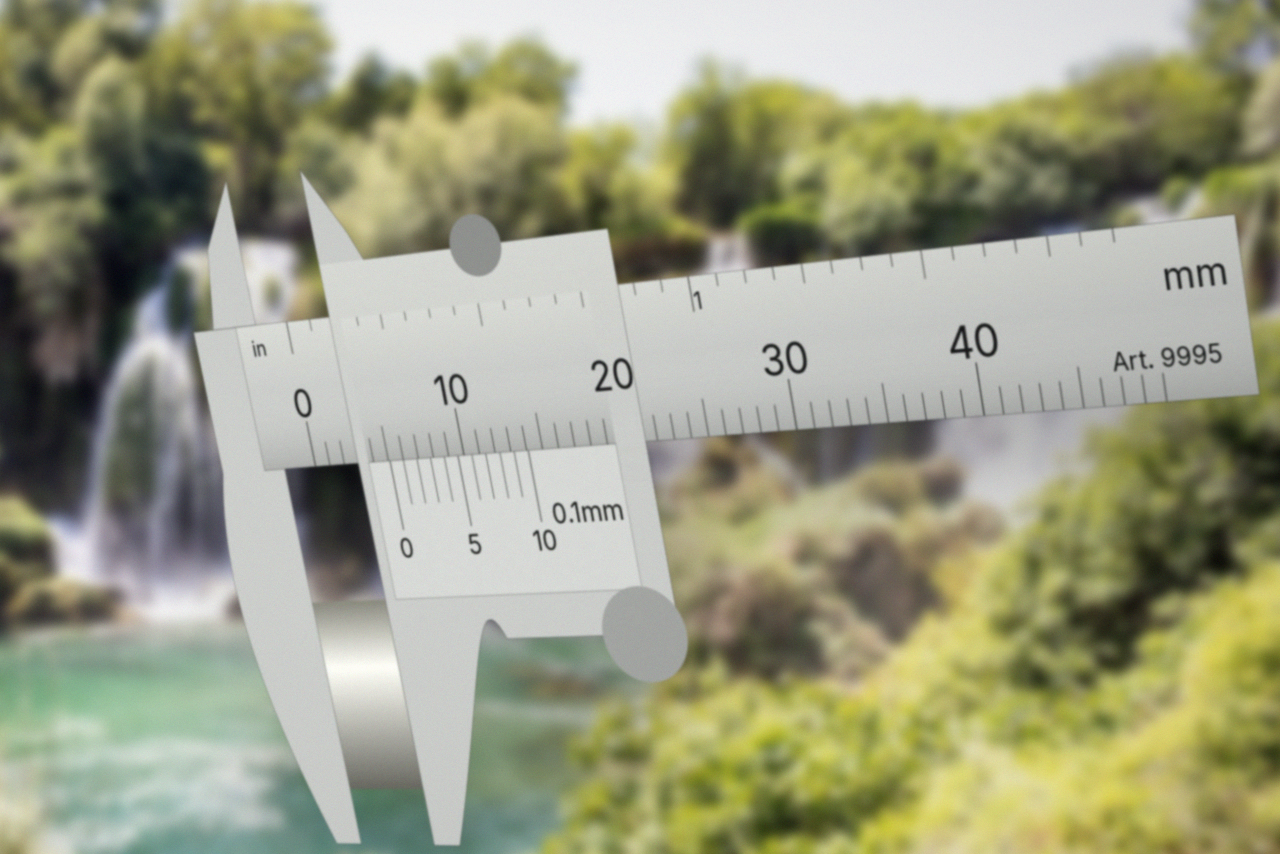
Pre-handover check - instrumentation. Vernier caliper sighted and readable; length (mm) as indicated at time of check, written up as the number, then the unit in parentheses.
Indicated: 5.1 (mm)
